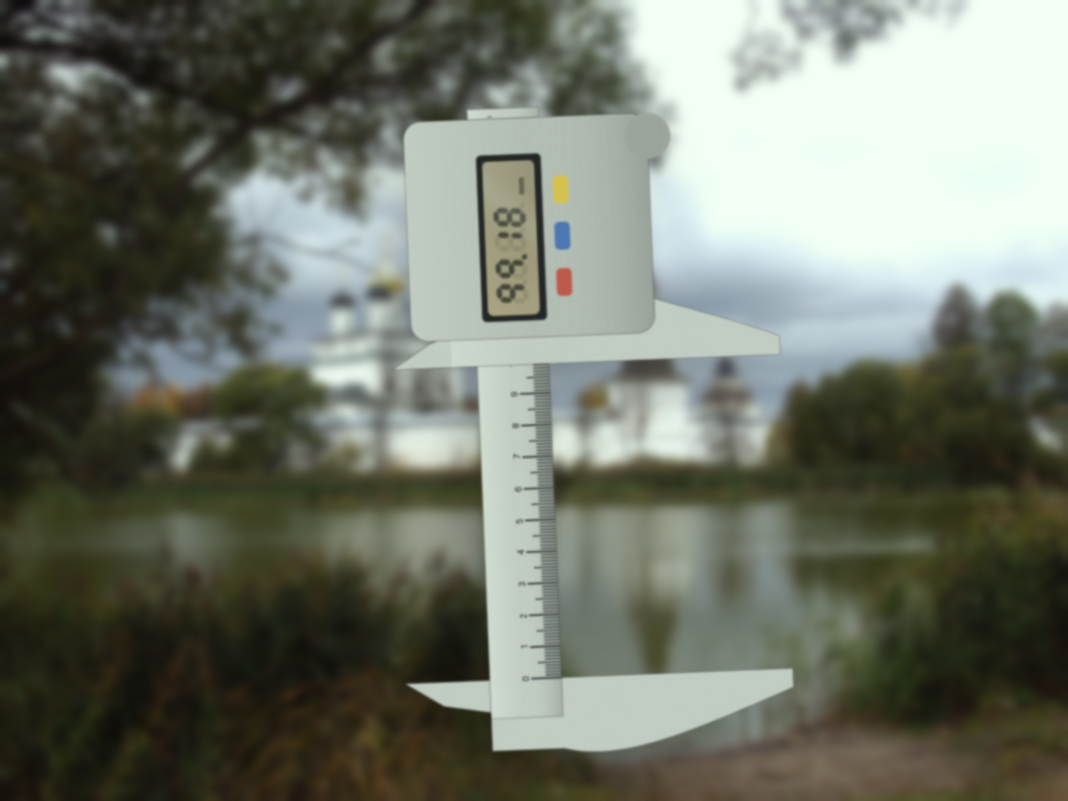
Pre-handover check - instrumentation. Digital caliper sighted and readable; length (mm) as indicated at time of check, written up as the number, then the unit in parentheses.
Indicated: 99.18 (mm)
